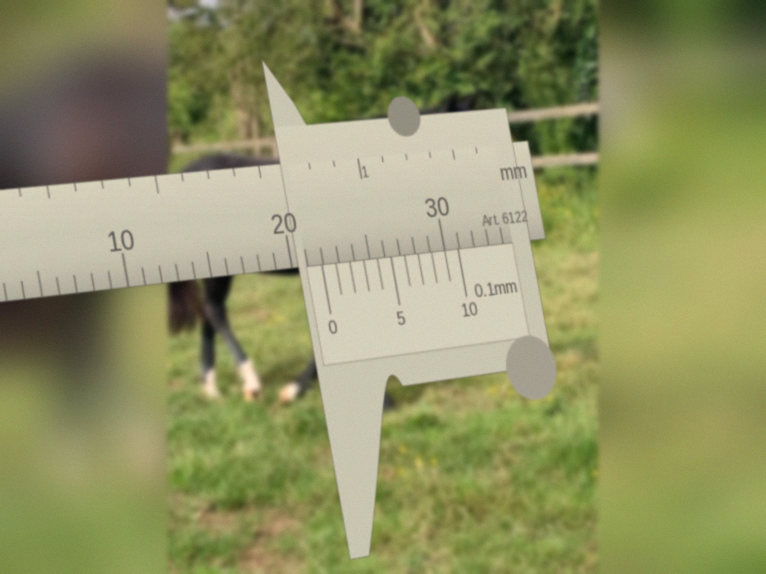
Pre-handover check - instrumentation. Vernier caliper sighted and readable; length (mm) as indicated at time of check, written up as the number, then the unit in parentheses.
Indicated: 21.9 (mm)
